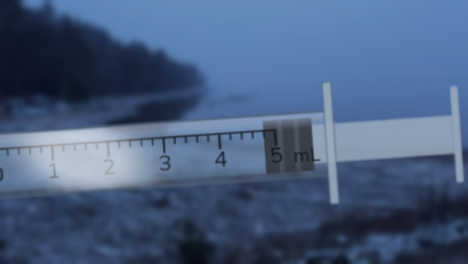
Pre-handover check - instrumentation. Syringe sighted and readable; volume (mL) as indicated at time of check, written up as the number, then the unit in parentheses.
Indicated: 4.8 (mL)
